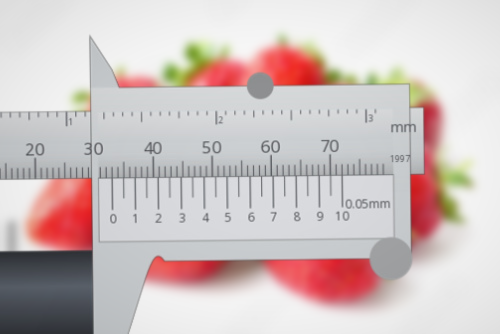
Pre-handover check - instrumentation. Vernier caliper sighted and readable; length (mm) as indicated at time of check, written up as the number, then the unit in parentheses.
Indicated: 33.0 (mm)
